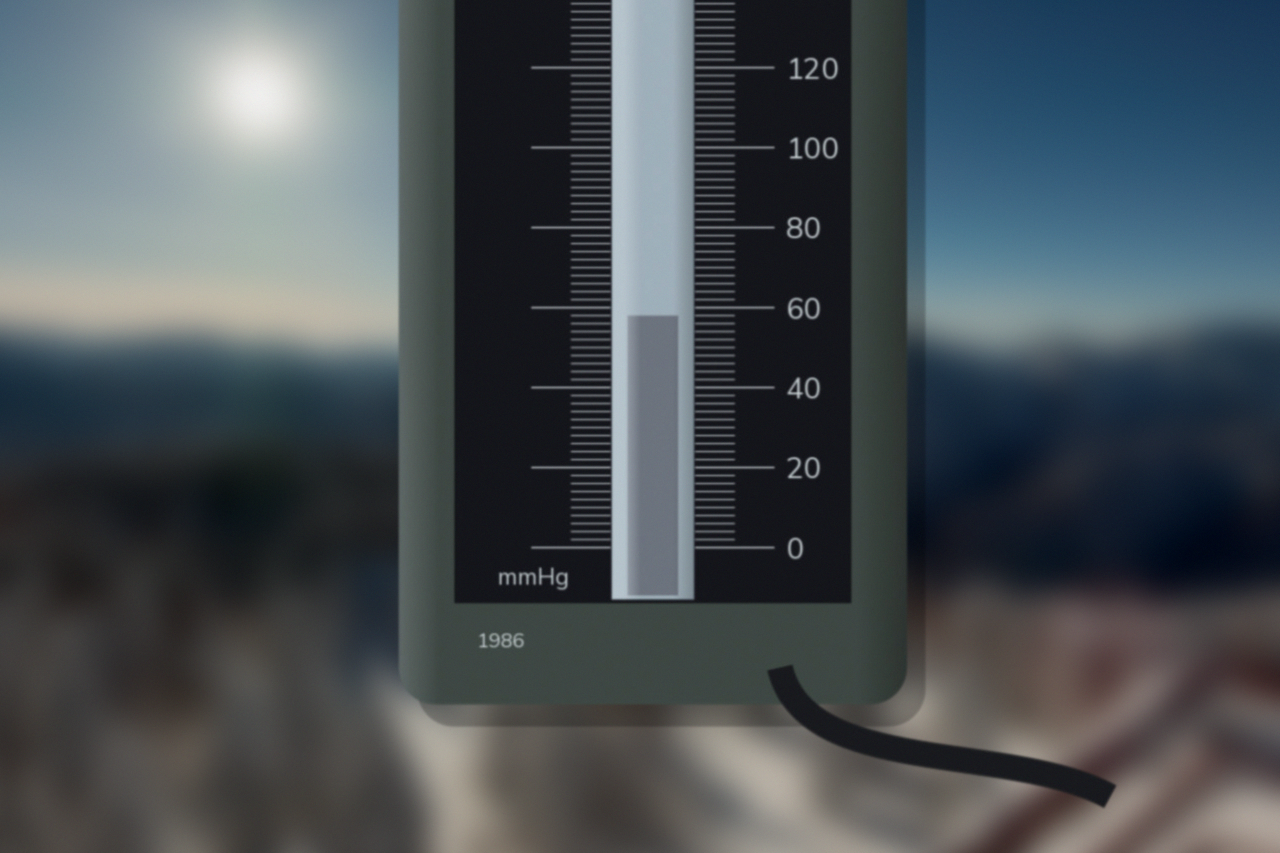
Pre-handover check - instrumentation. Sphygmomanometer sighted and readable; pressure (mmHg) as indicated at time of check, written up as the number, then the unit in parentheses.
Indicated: 58 (mmHg)
